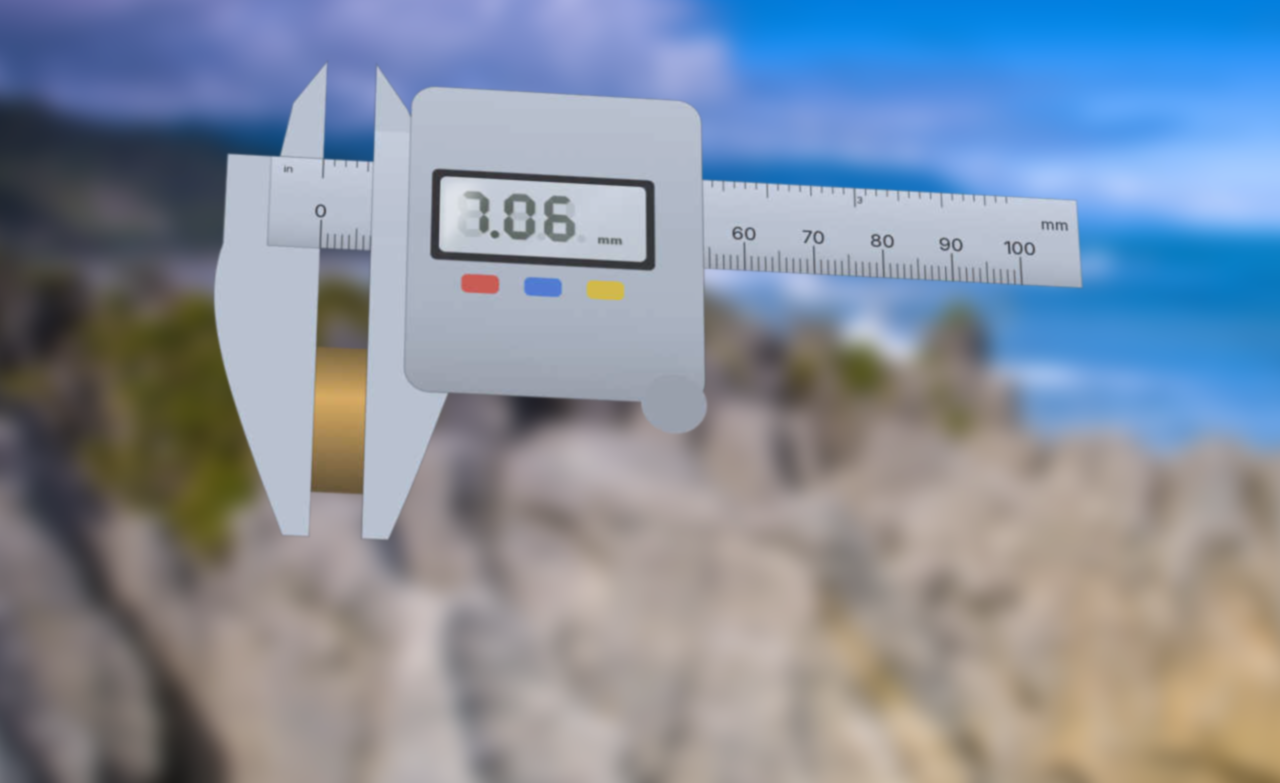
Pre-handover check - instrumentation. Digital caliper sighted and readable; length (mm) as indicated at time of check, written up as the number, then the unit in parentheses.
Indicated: 7.06 (mm)
